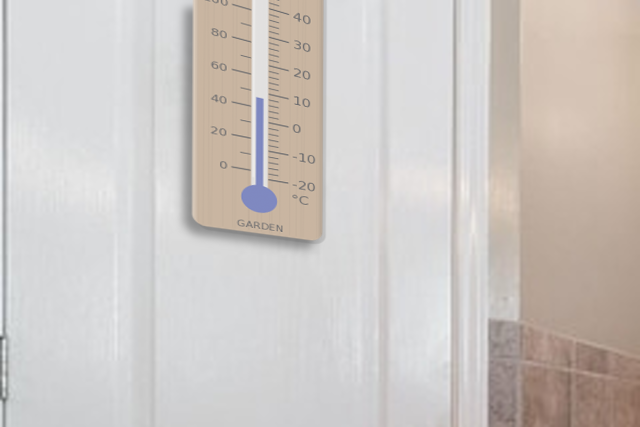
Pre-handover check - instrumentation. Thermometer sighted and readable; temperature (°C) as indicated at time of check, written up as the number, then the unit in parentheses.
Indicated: 8 (°C)
